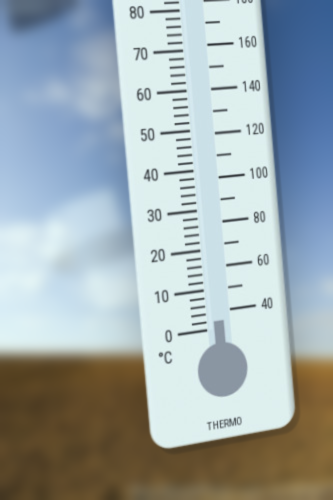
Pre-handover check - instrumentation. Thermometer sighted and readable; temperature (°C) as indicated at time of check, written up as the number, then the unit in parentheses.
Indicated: 2 (°C)
